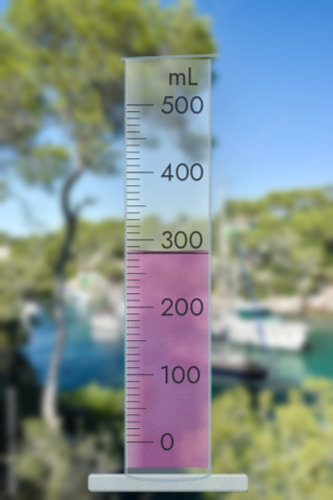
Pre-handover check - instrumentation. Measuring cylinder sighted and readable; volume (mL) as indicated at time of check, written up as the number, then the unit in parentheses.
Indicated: 280 (mL)
